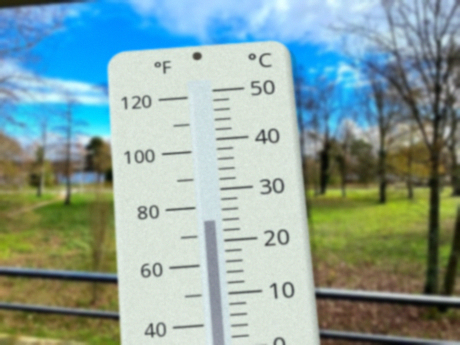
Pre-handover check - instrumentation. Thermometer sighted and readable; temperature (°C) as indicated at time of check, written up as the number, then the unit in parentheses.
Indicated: 24 (°C)
